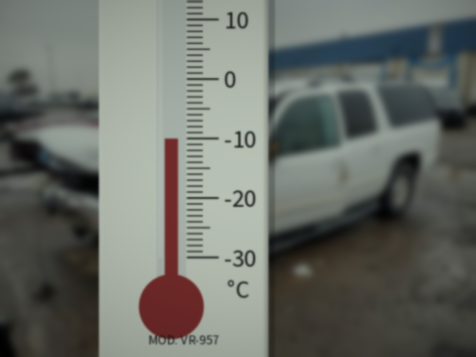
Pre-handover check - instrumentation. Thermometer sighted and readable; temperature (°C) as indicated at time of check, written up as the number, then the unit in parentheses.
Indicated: -10 (°C)
